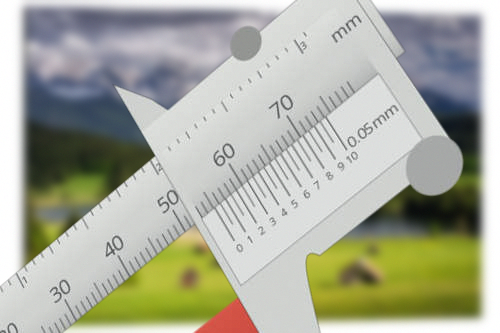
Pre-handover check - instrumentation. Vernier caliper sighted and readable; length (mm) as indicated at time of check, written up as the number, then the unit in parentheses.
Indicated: 55.2 (mm)
